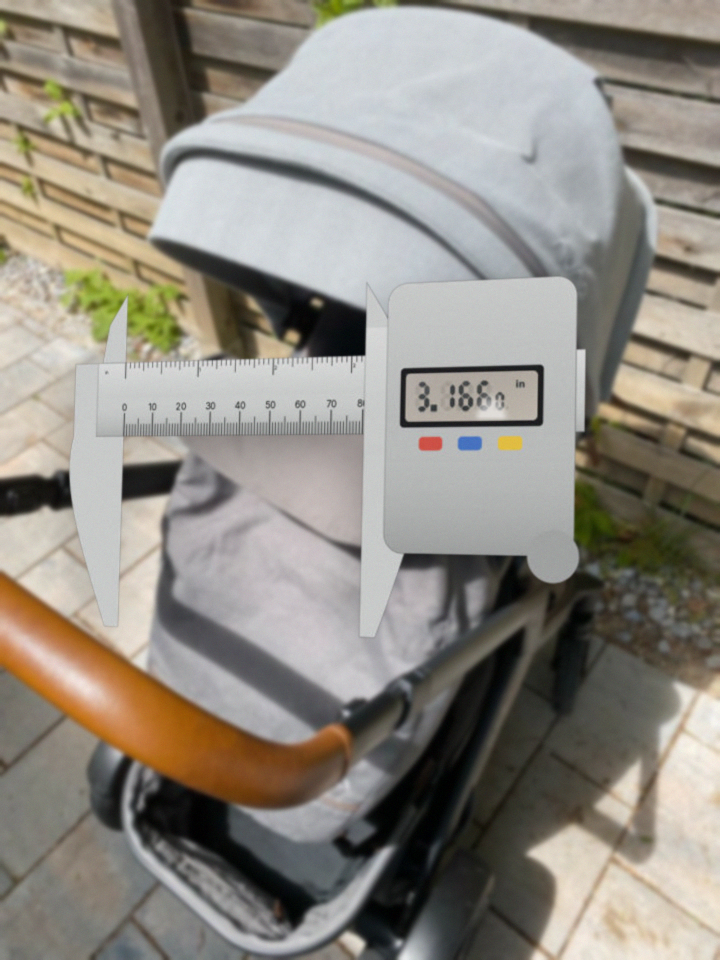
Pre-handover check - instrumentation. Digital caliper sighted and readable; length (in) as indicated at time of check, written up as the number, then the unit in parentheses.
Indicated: 3.1660 (in)
